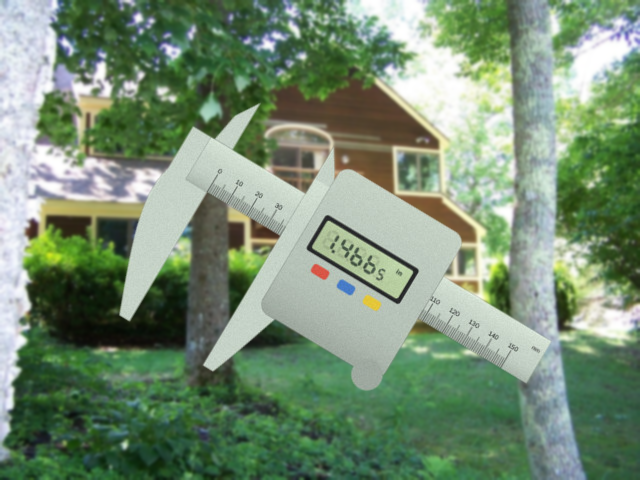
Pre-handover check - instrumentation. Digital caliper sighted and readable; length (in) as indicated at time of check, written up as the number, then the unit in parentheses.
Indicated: 1.4665 (in)
